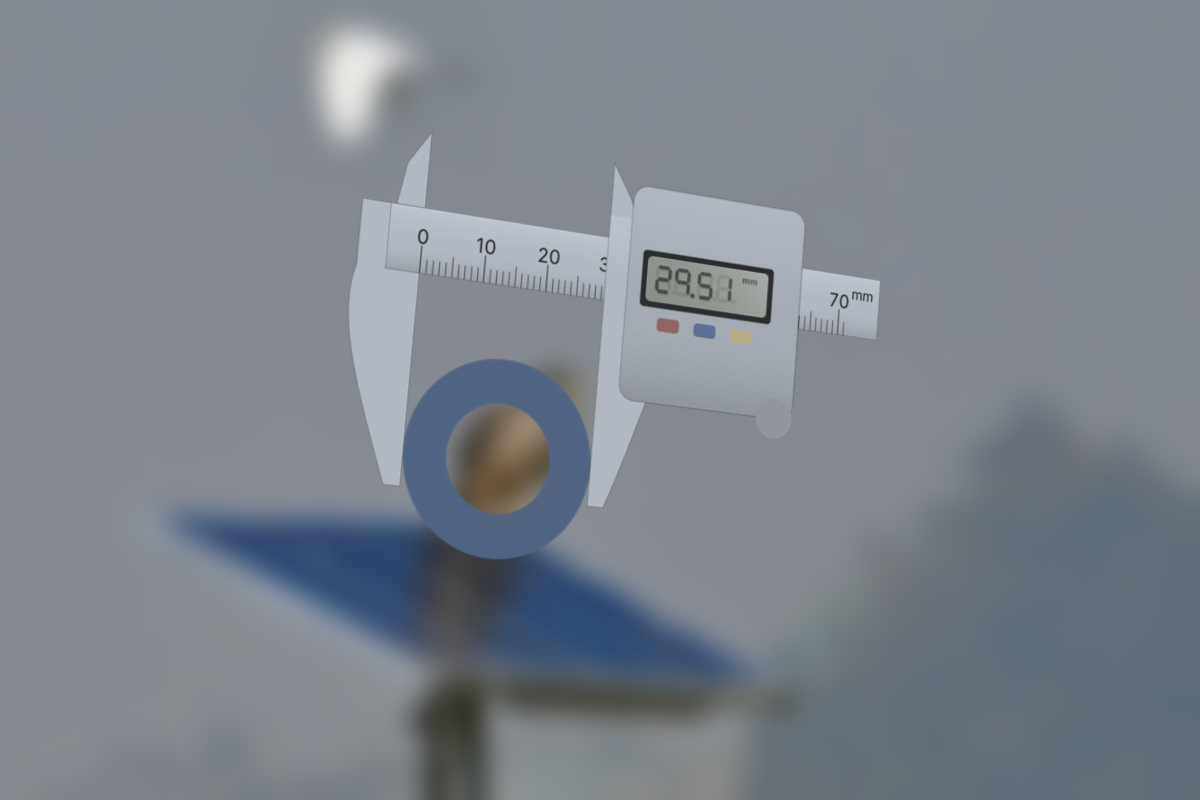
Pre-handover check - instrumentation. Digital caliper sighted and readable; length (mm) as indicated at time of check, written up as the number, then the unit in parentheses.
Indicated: 29.51 (mm)
